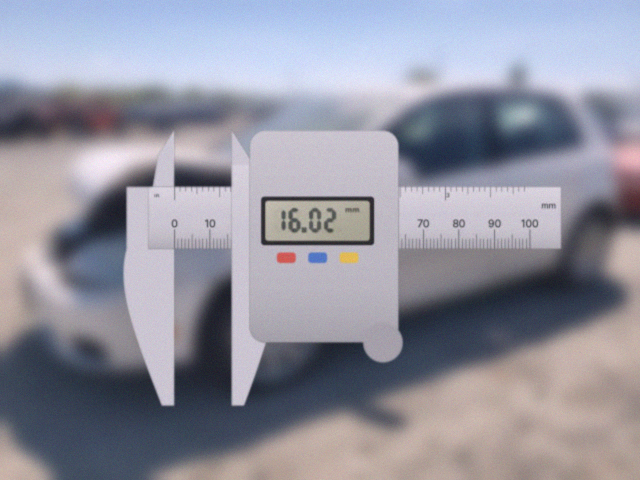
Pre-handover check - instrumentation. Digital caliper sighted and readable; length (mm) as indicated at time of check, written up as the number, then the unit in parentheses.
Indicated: 16.02 (mm)
